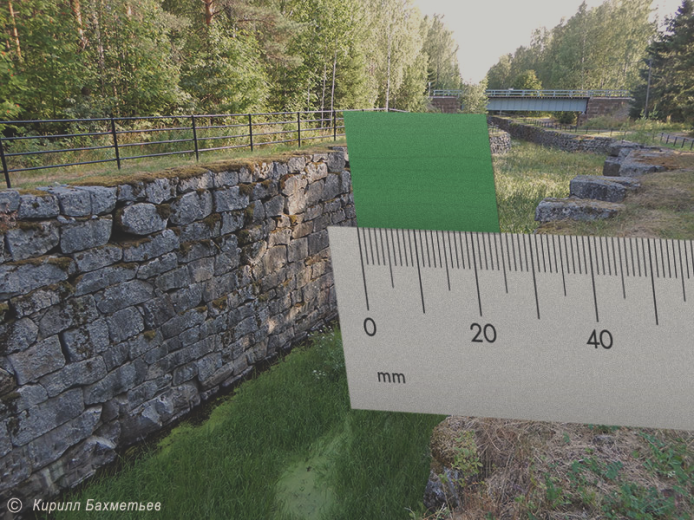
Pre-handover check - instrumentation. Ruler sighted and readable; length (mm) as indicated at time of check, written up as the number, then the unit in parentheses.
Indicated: 25 (mm)
